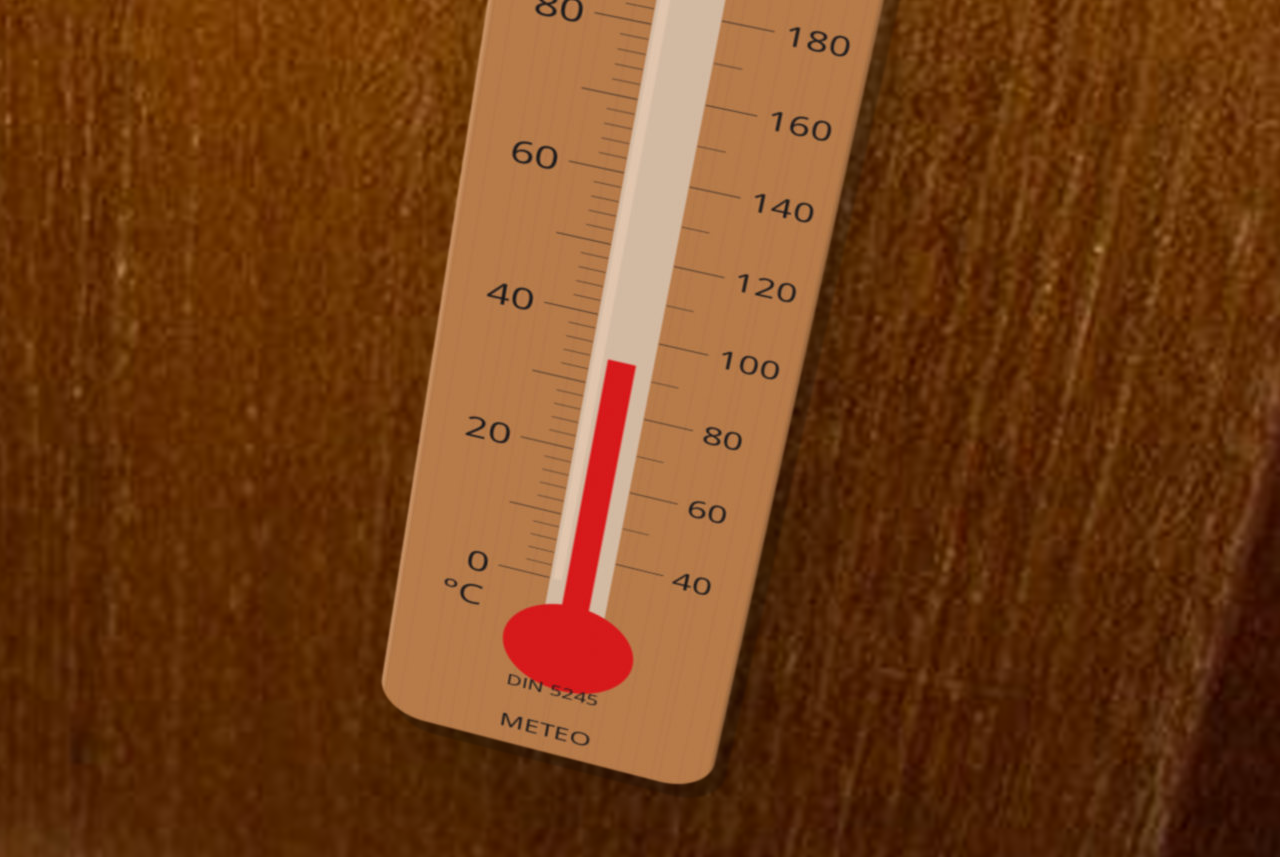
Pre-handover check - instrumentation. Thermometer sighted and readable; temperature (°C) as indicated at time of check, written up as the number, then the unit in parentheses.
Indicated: 34 (°C)
